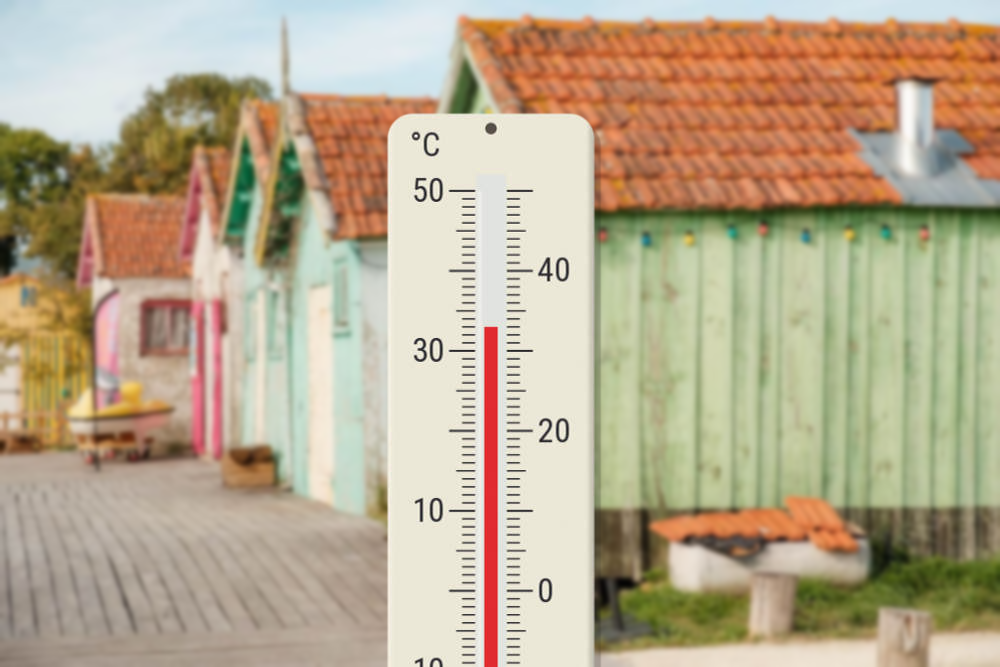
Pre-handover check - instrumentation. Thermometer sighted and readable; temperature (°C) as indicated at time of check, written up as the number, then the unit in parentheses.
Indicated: 33 (°C)
